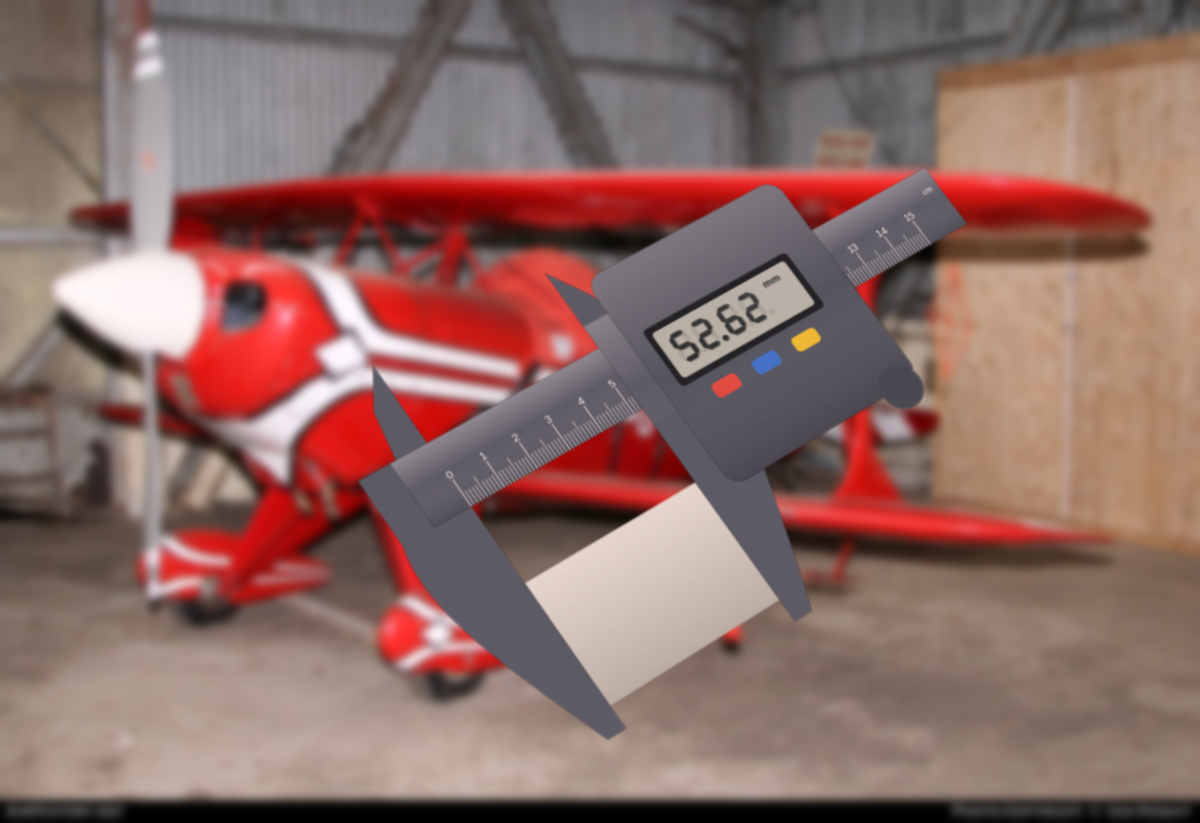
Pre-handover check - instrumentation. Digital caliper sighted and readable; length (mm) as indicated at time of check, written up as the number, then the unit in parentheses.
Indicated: 52.62 (mm)
